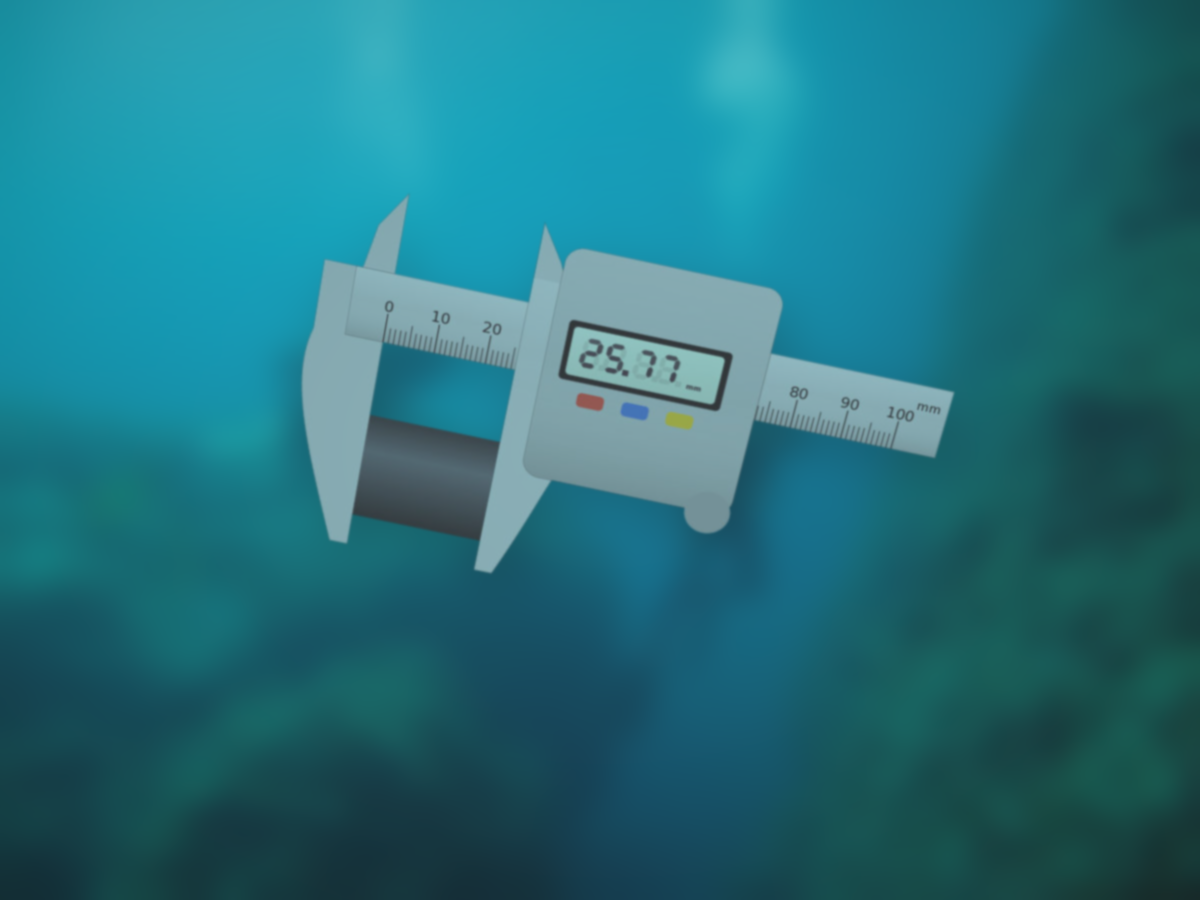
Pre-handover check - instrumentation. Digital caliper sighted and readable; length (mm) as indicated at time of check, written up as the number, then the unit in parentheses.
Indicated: 25.77 (mm)
